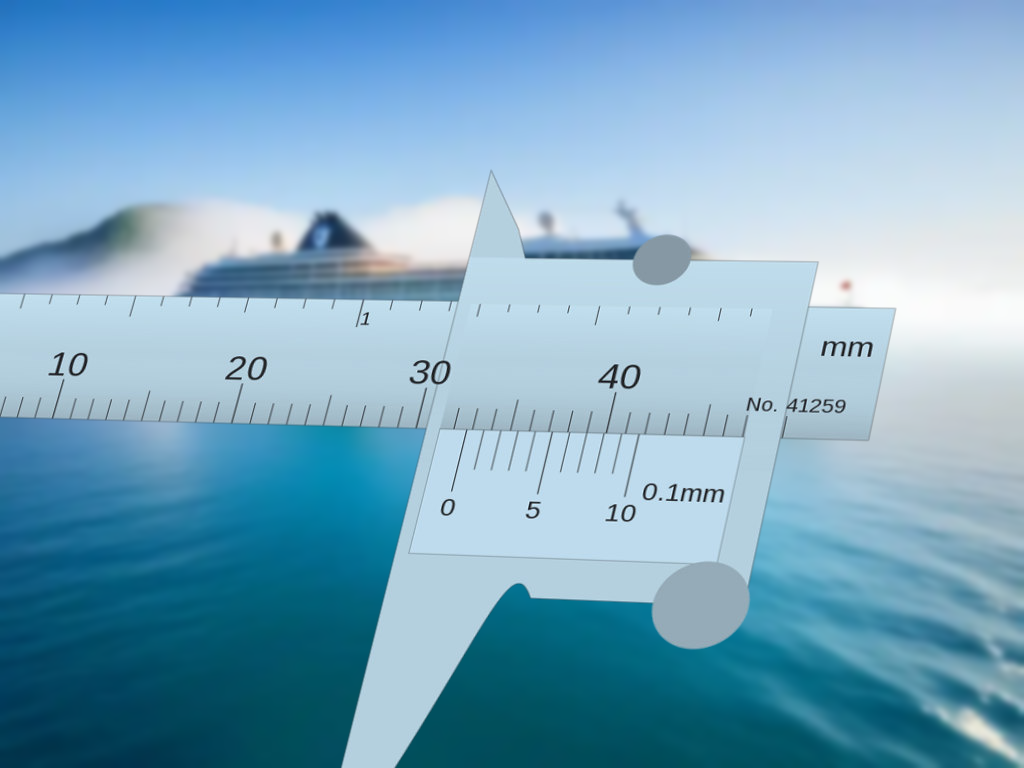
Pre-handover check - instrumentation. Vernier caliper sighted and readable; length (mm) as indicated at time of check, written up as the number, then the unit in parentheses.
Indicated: 32.7 (mm)
